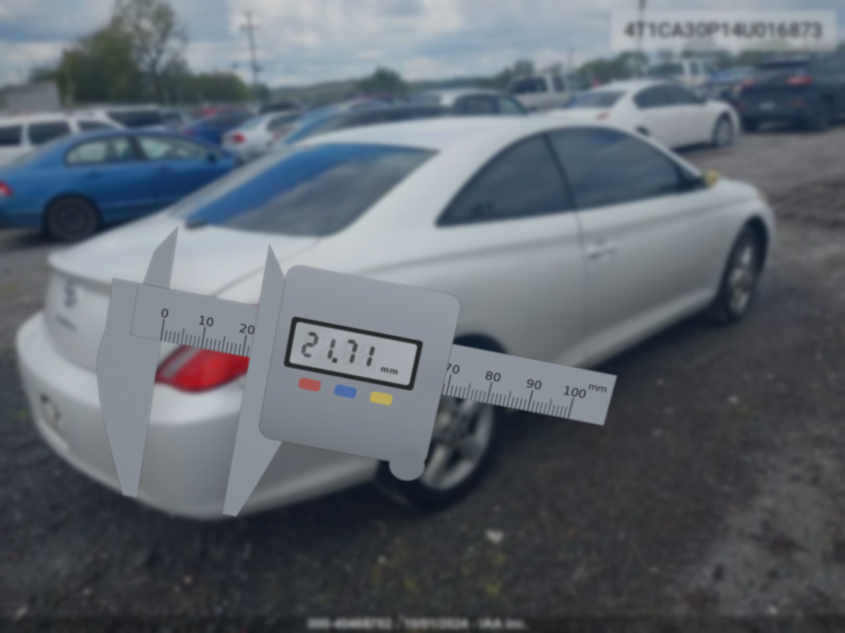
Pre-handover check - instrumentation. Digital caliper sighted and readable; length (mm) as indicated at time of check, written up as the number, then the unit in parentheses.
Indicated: 21.71 (mm)
